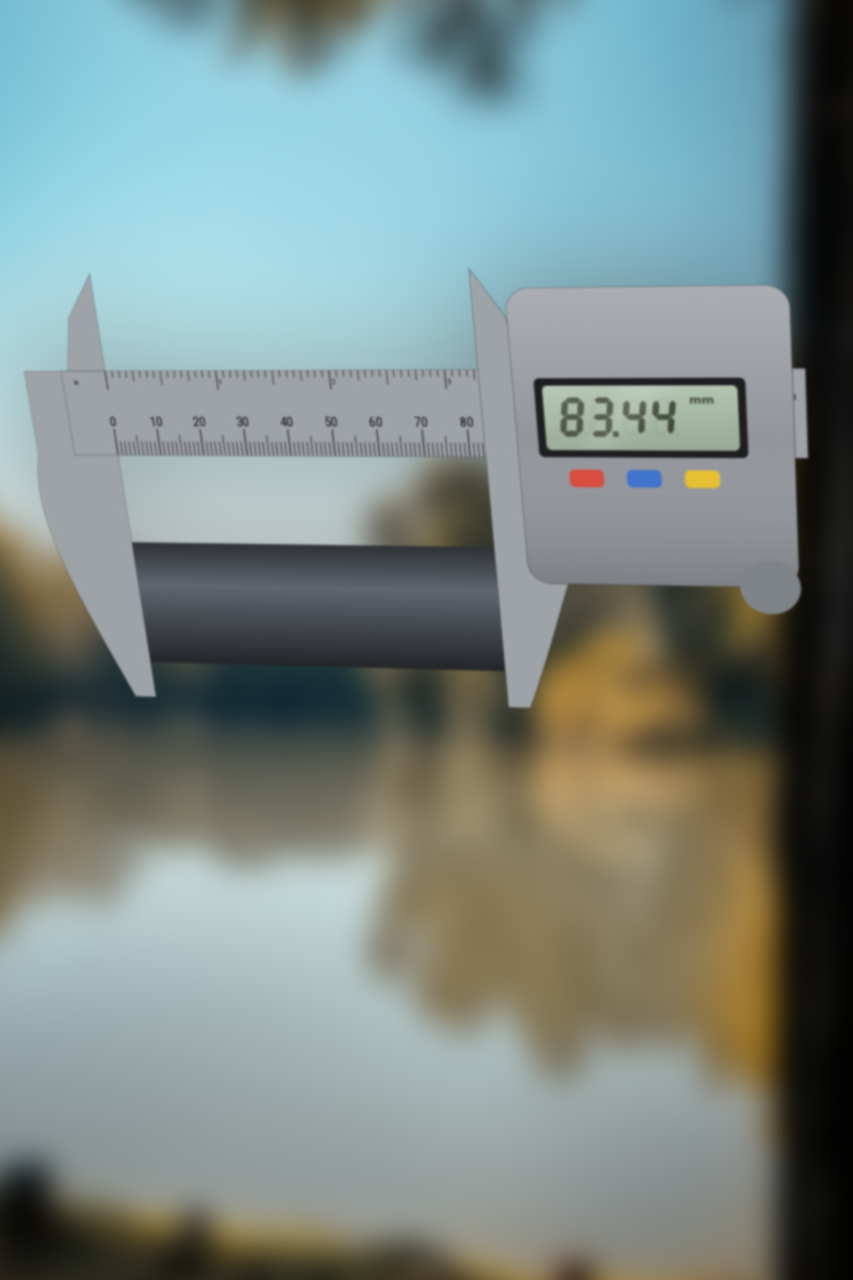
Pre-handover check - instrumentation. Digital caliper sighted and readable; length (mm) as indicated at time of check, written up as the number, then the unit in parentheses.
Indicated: 83.44 (mm)
